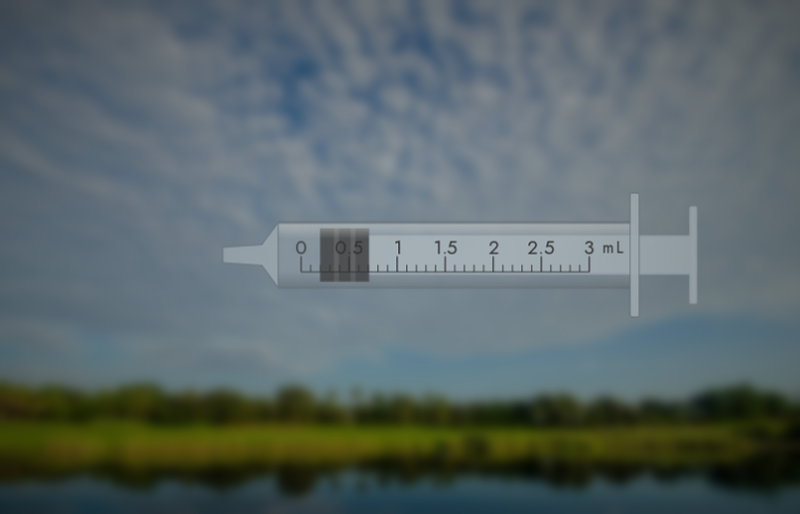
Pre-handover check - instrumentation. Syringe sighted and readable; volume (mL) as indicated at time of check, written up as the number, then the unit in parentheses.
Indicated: 0.2 (mL)
